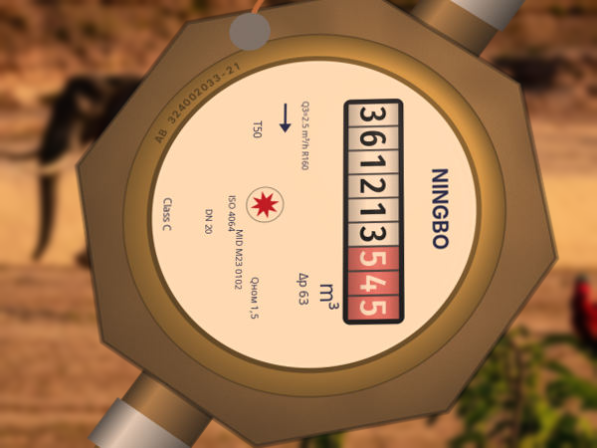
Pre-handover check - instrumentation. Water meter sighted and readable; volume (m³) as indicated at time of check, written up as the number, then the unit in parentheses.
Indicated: 361213.545 (m³)
